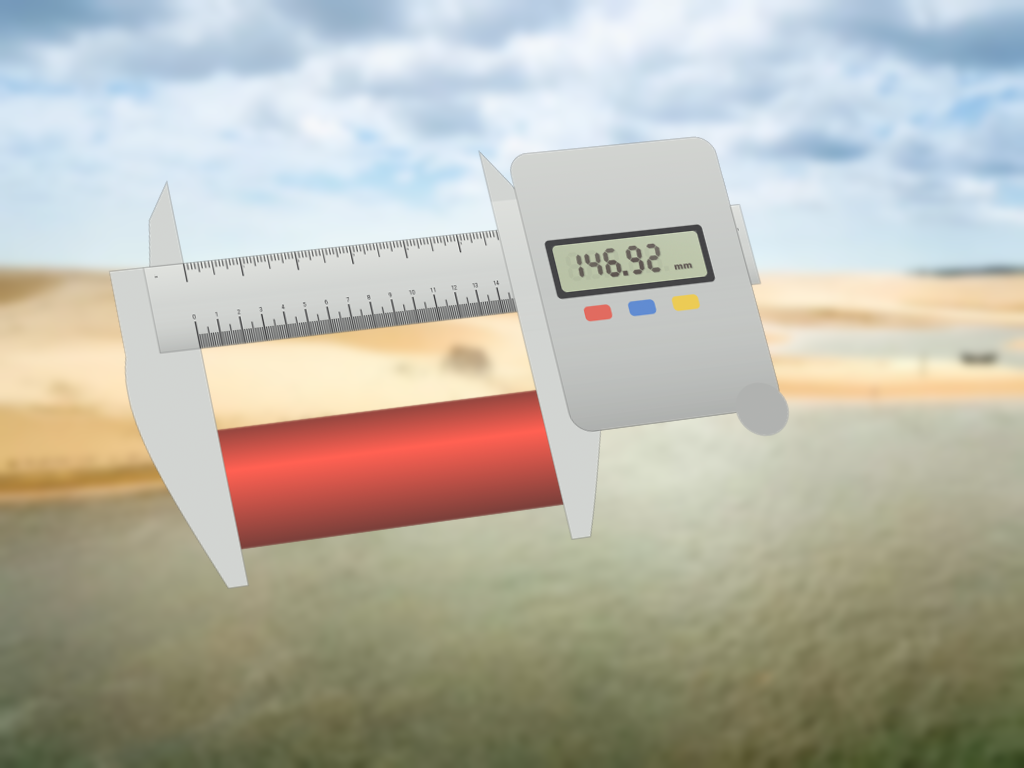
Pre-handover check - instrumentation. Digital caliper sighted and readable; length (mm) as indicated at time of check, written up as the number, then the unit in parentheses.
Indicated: 146.92 (mm)
